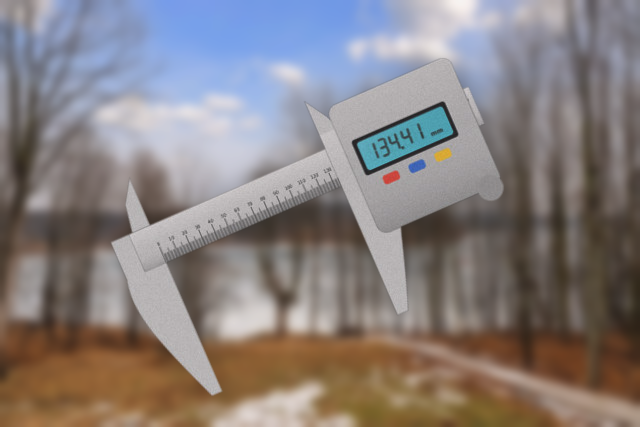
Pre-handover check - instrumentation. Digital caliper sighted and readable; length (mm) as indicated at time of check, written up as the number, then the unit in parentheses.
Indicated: 134.41 (mm)
